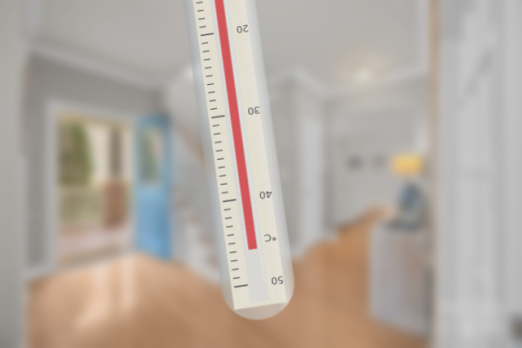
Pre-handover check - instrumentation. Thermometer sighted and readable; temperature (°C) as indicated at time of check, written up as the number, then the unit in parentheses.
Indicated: 46 (°C)
